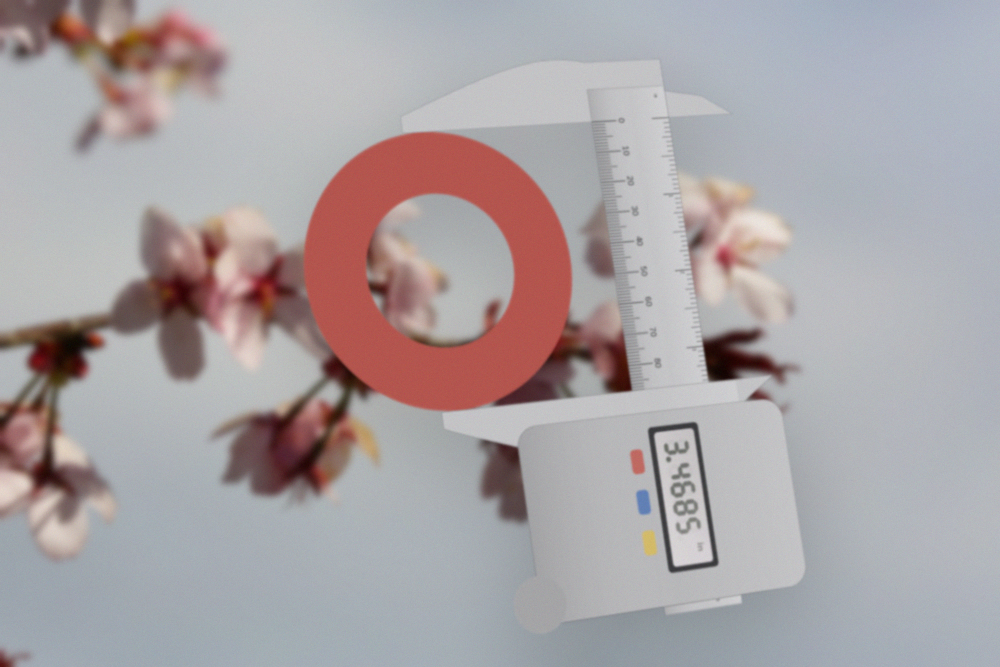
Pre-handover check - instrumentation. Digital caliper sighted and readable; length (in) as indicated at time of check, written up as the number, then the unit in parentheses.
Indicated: 3.4685 (in)
